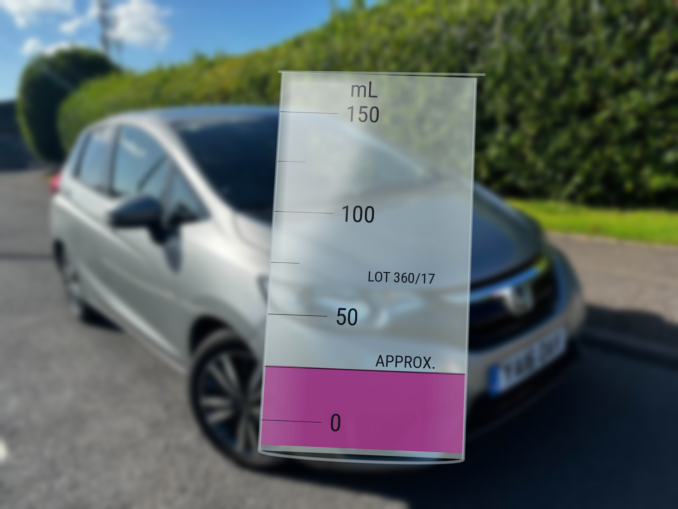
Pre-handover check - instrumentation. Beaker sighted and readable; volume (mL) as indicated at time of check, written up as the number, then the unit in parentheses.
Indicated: 25 (mL)
